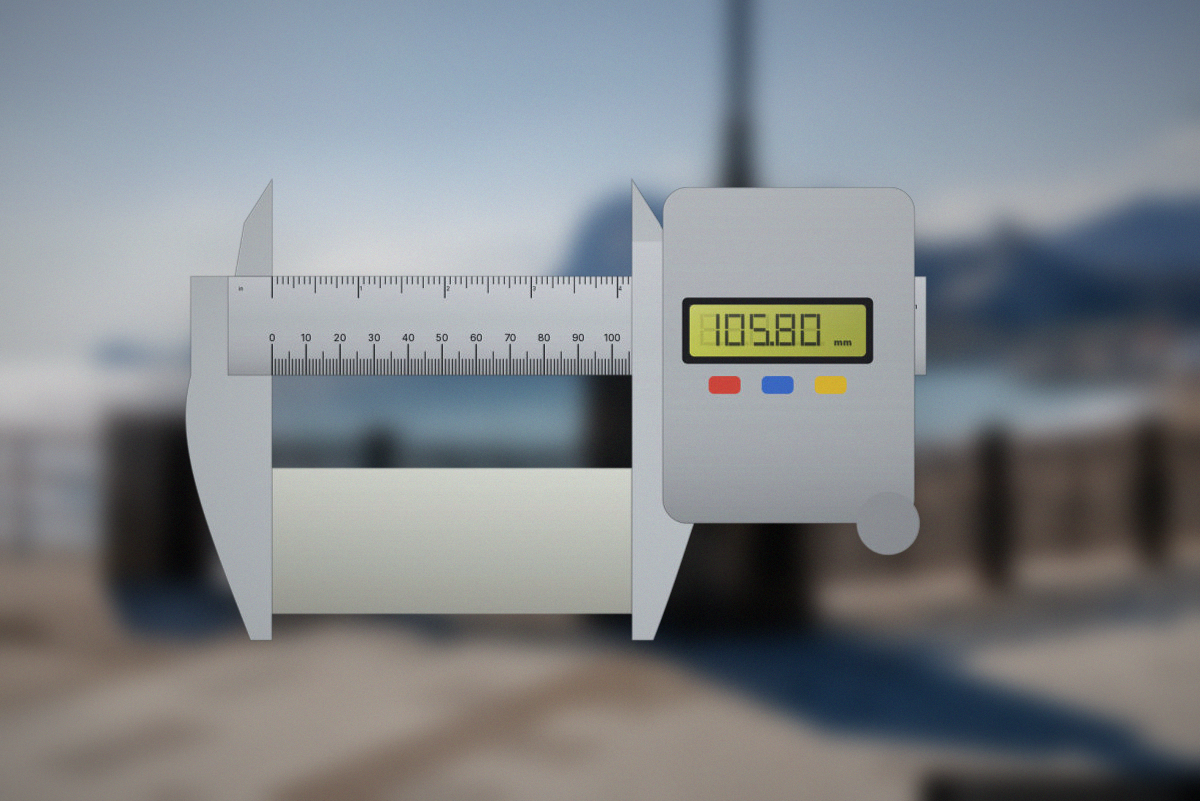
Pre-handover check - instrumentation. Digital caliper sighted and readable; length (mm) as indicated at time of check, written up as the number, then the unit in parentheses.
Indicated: 105.80 (mm)
